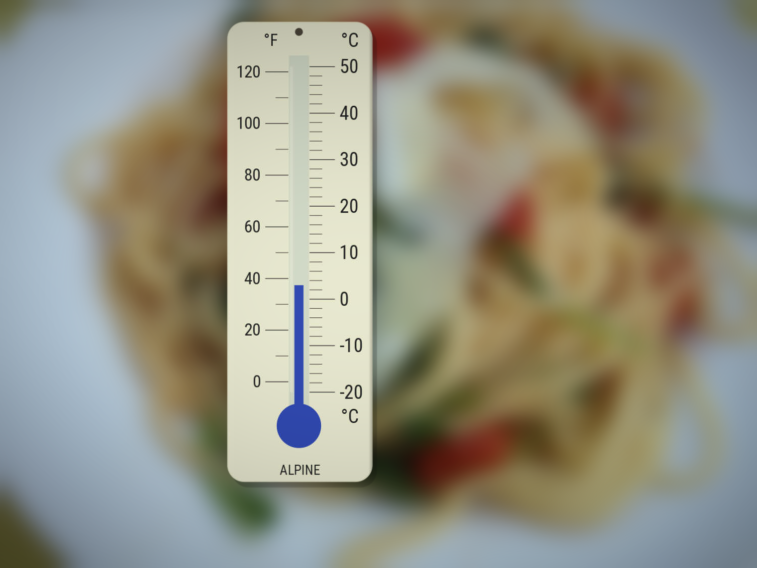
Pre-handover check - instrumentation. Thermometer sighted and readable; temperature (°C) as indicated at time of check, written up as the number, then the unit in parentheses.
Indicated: 3 (°C)
